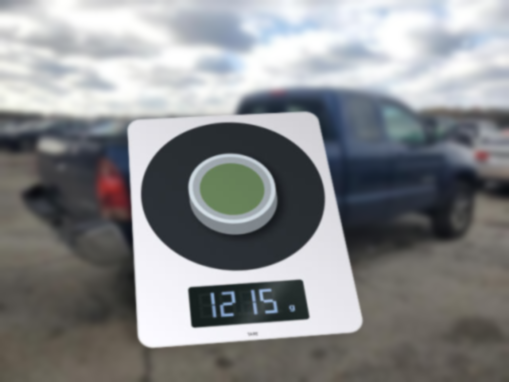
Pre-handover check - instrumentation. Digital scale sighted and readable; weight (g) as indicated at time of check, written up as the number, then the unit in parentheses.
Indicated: 1215 (g)
